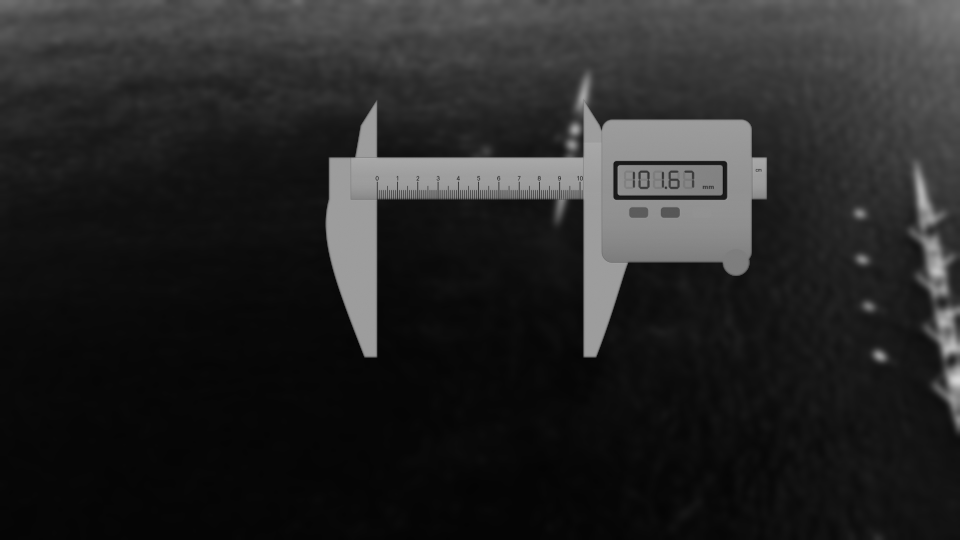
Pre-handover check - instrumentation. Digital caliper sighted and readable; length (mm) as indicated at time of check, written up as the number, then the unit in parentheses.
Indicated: 101.67 (mm)
